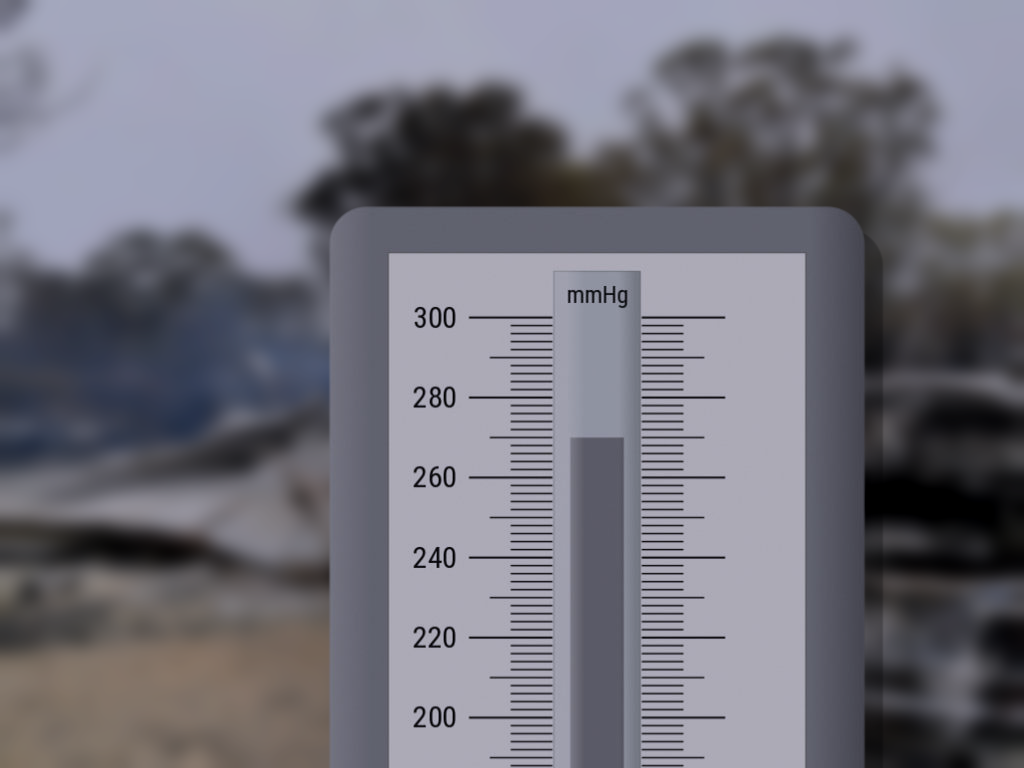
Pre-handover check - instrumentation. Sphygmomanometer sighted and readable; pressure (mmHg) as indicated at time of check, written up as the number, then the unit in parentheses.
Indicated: 270 (mmHg)
